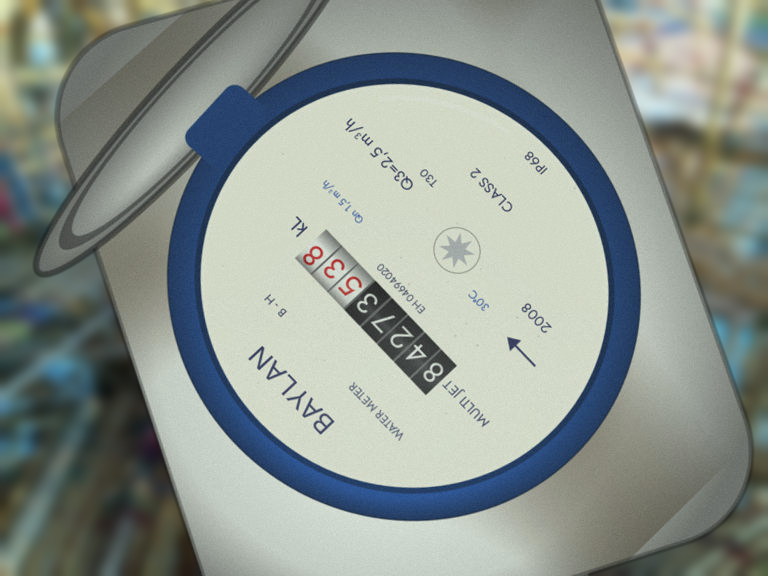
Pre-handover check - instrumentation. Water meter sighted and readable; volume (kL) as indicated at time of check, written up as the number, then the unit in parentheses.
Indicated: 84273.538 (kL)
